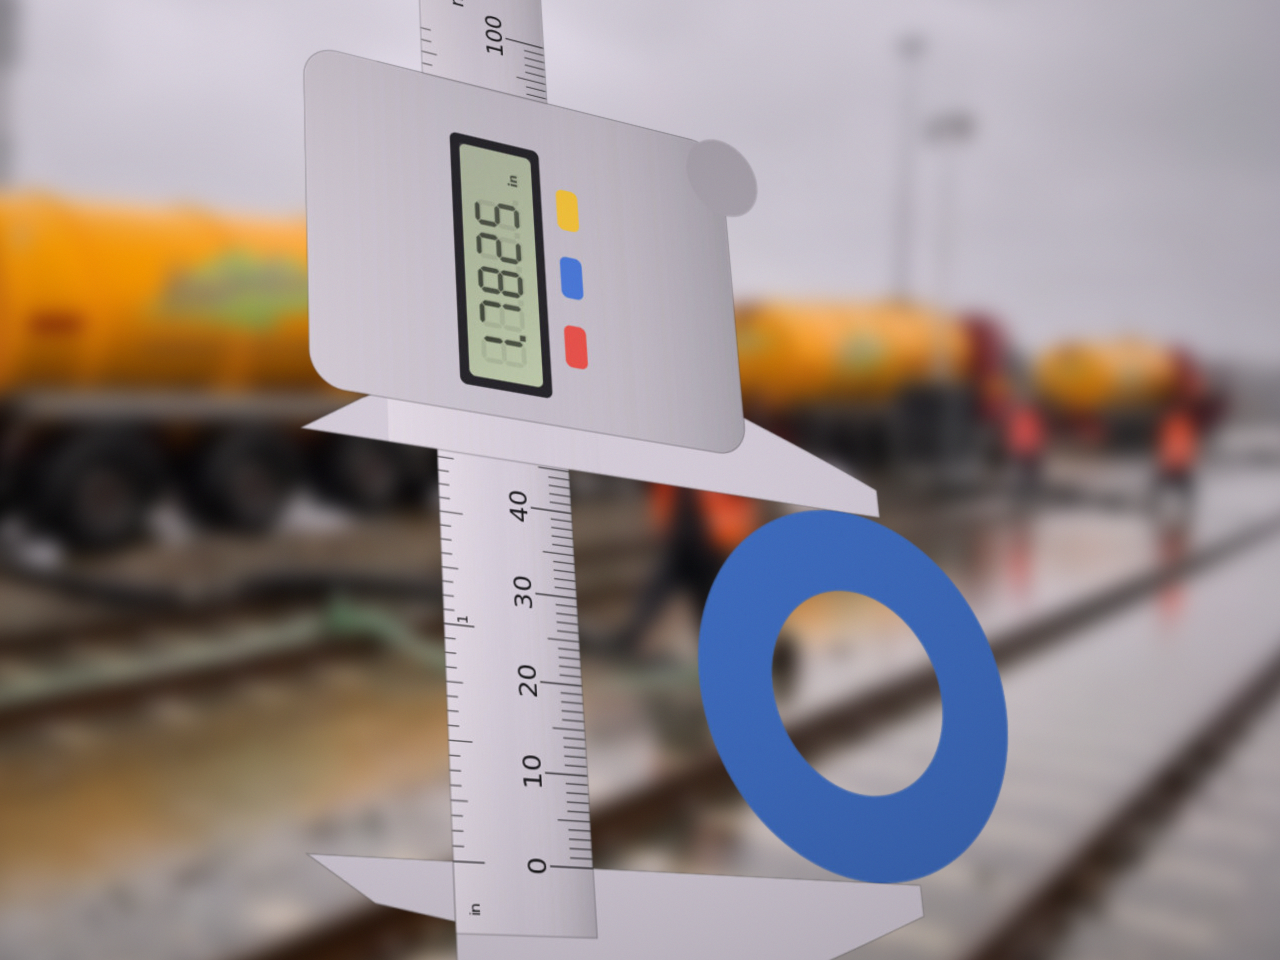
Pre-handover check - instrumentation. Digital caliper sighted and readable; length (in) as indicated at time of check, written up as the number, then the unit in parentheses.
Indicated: 1.7825 (in)
